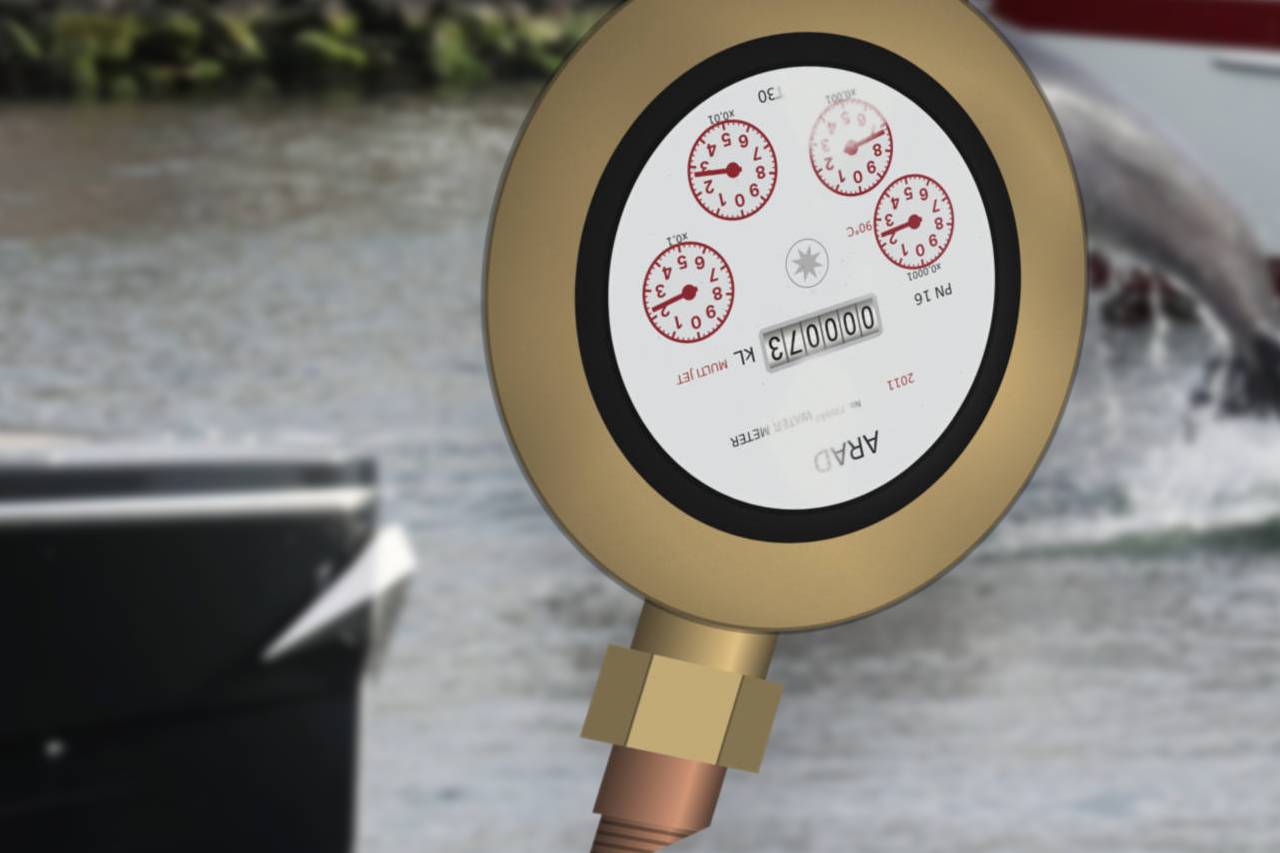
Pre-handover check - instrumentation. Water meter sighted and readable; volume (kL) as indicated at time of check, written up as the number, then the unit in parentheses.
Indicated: 73.2272 (kL)
